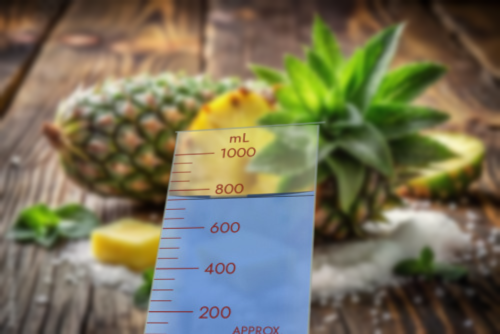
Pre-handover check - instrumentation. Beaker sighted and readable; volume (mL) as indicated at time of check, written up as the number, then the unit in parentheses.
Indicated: 750 (mL)
